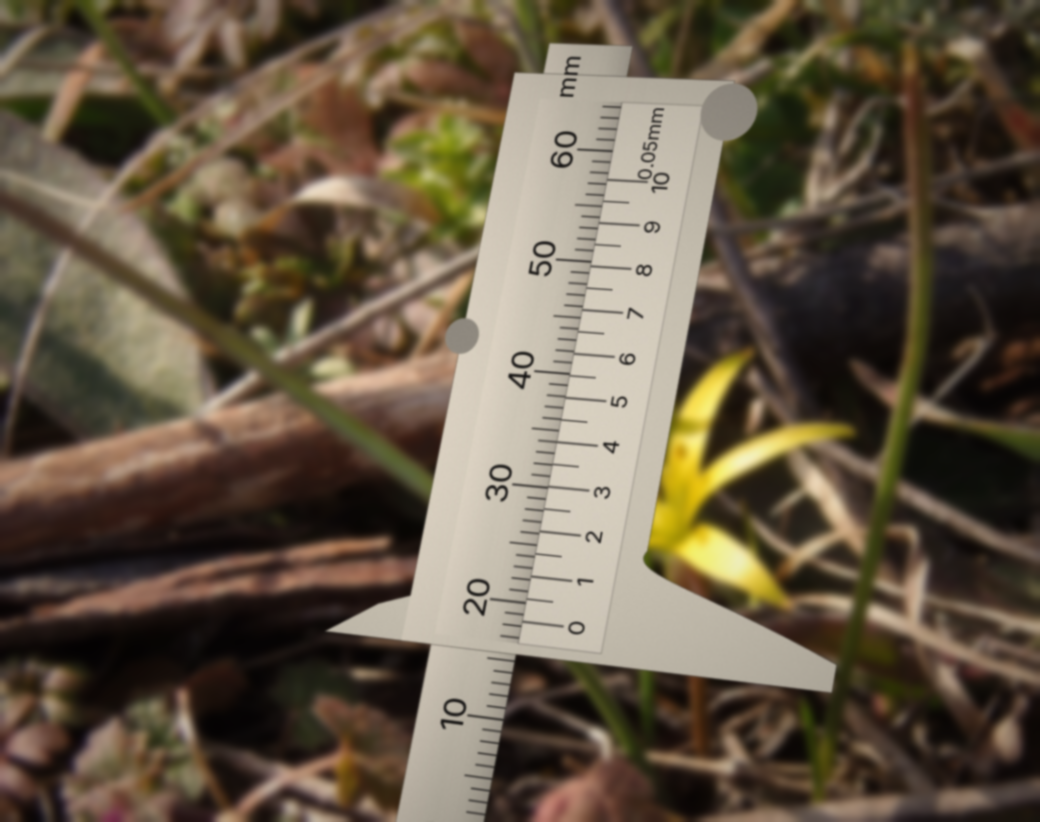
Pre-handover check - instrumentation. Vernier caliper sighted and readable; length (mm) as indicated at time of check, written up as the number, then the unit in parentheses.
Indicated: 18.4 (mm)
